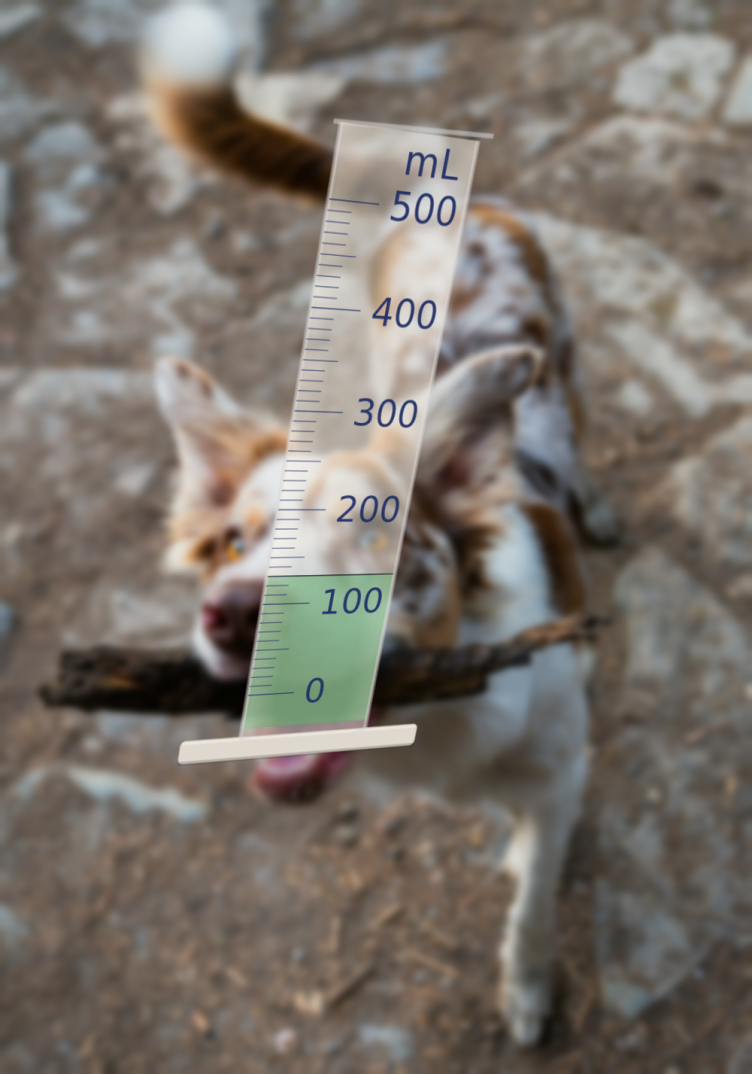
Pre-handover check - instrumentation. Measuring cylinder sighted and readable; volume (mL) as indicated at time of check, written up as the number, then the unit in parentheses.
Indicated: 130 (mL)
